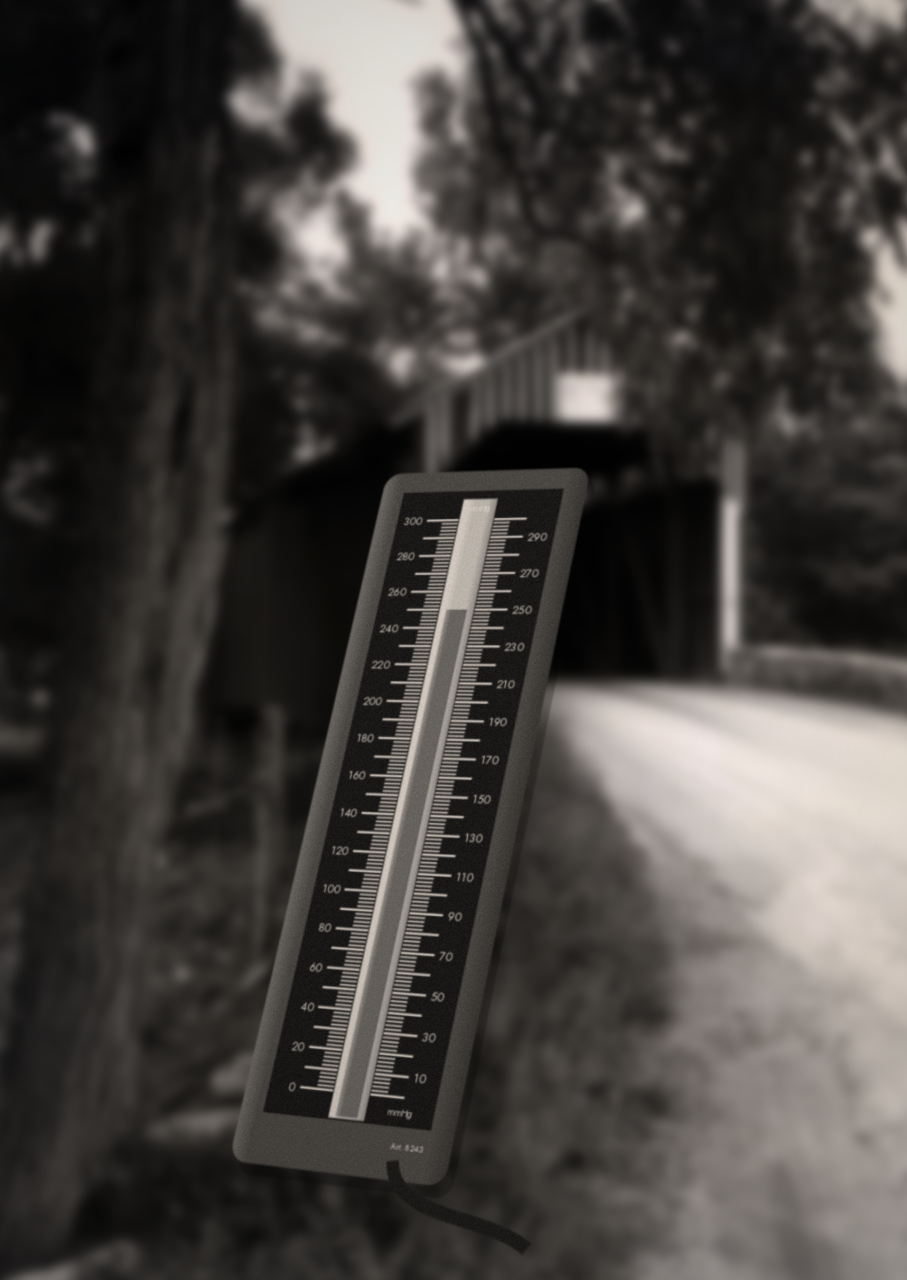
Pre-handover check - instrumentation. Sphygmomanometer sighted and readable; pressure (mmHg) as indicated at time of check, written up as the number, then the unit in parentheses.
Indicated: 250 (mmHg)
